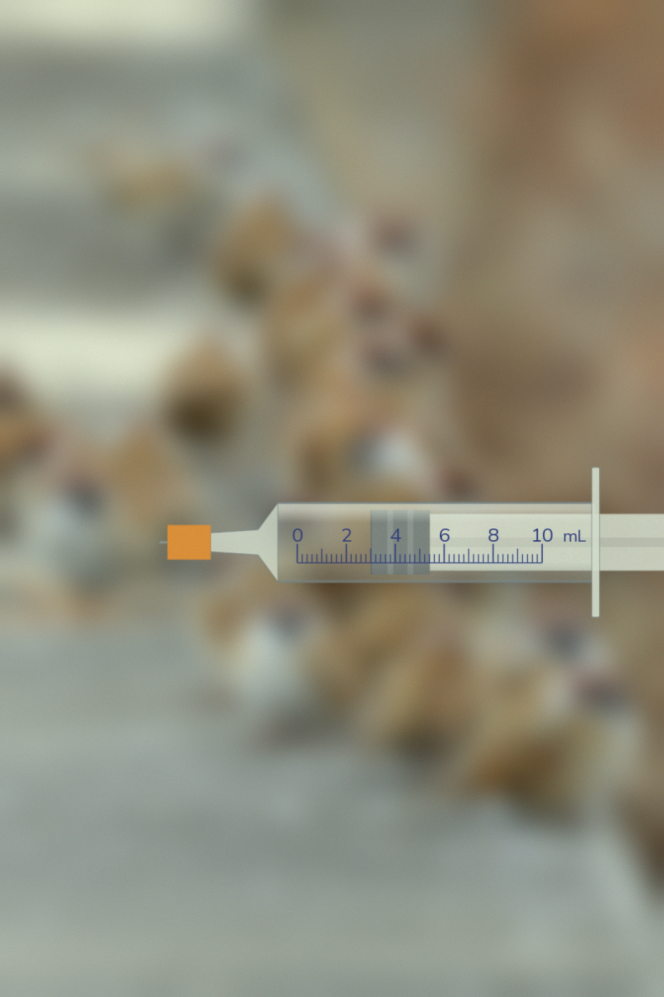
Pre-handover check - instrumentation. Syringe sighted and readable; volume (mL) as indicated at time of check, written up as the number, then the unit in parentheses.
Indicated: 3 (mL)
